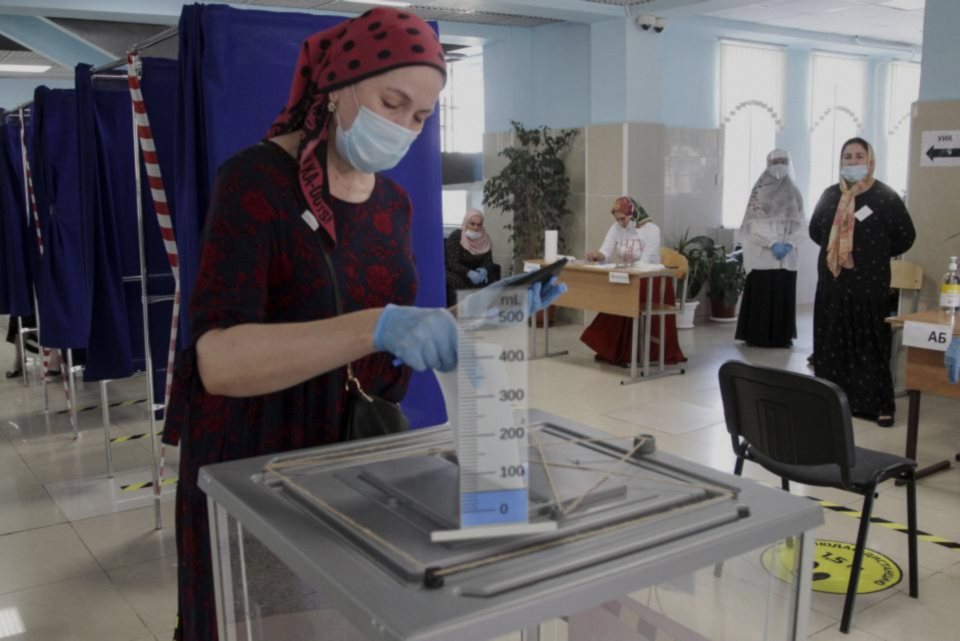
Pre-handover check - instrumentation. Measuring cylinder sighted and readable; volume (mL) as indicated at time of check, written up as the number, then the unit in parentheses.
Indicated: 50 (mL)
